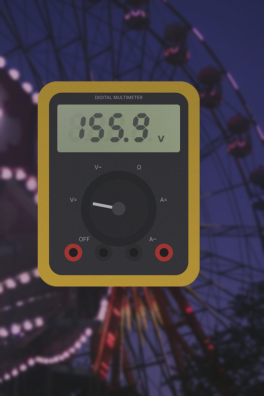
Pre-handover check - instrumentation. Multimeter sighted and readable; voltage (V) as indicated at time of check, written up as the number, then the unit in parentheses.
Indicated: 155.9 (V)
